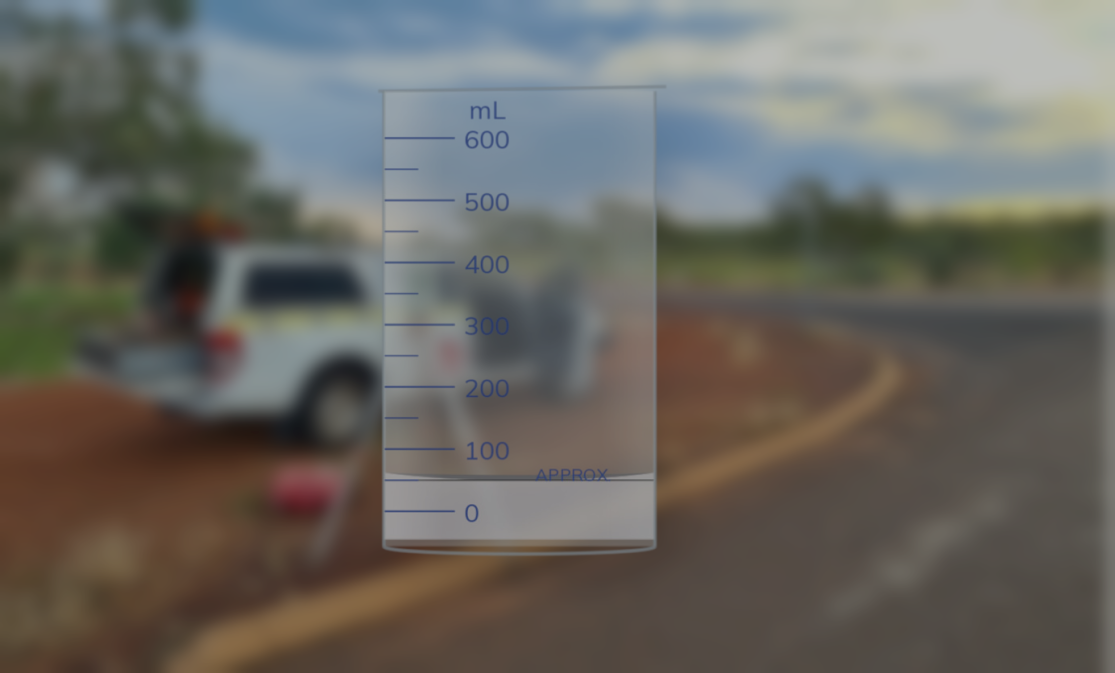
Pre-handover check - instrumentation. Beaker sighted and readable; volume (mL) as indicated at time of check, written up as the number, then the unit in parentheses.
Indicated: 50 (mL)
